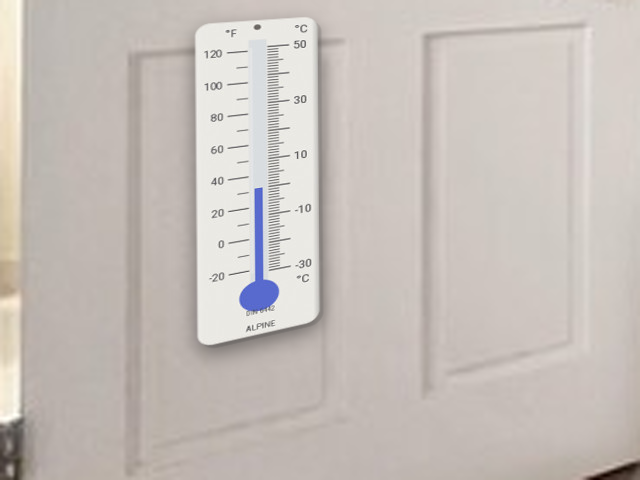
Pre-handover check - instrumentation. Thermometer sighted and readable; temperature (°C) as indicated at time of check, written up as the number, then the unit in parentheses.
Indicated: 0 (°C)
